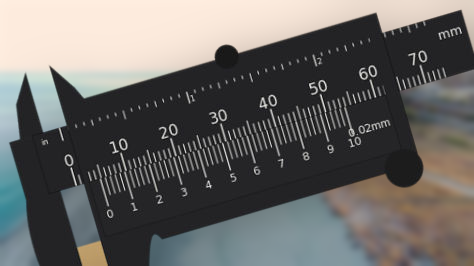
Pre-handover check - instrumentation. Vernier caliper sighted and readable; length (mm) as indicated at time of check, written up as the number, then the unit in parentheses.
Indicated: 4.8 (mm)
